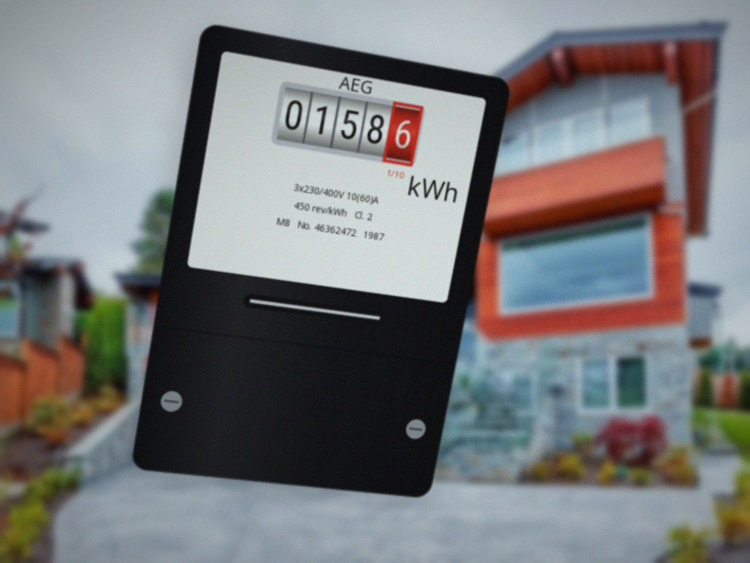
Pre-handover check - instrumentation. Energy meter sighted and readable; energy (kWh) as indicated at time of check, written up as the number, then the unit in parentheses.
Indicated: 158.6 (kWh)
